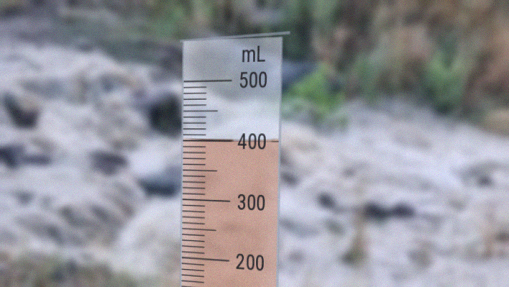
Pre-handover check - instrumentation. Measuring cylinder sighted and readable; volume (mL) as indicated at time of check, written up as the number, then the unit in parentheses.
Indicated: 400 (mL)
